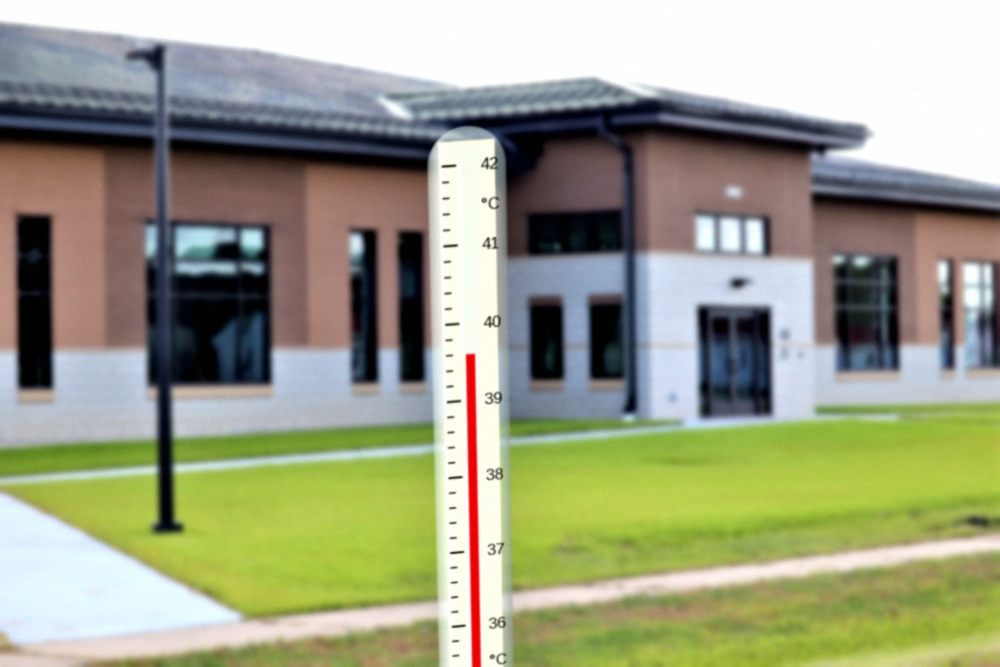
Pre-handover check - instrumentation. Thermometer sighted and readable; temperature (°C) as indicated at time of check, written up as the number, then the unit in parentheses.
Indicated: 39.6 (°C)
